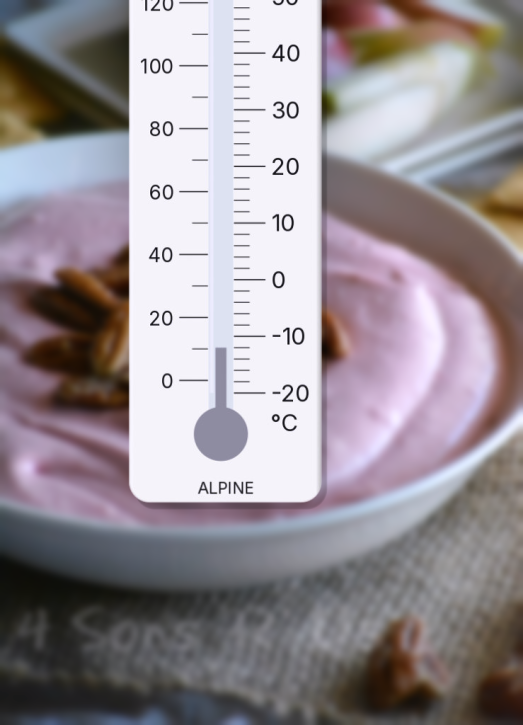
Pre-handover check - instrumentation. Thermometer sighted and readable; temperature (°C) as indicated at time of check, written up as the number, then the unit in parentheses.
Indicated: -12 (°C)
